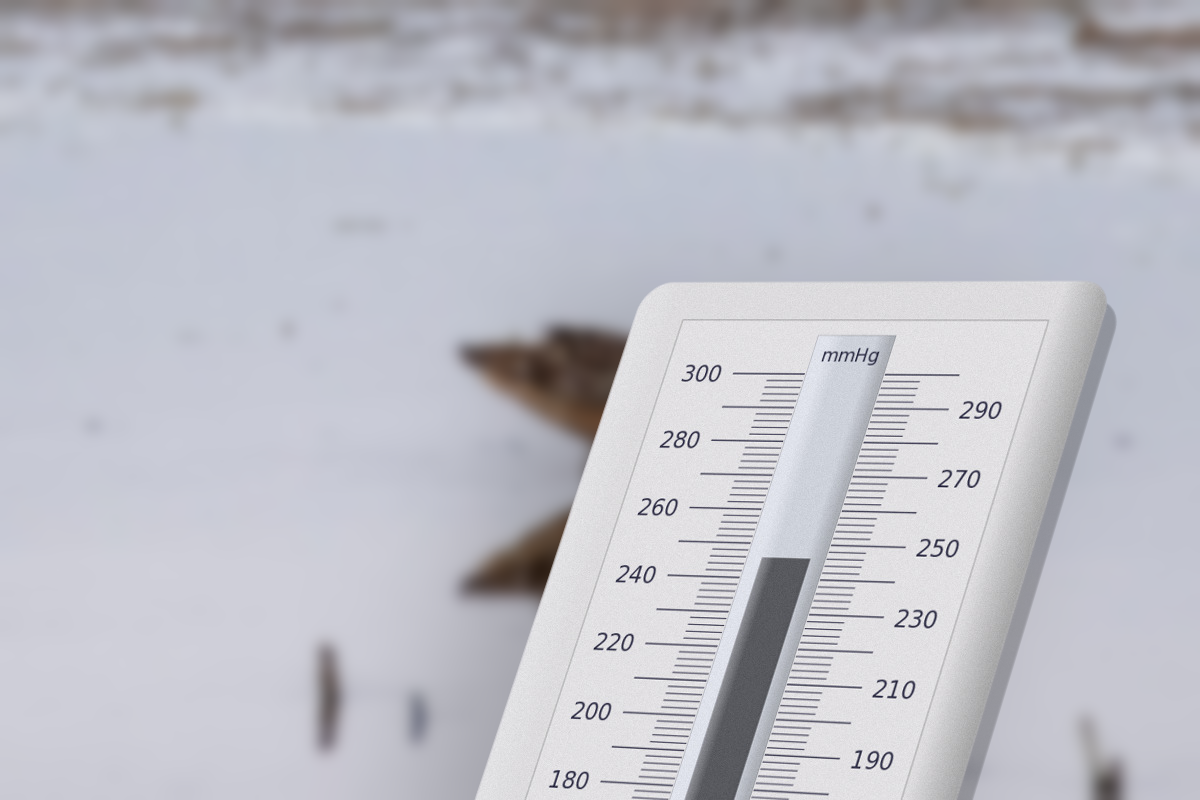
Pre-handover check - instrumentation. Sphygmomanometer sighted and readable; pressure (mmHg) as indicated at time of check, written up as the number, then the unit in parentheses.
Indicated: 246 (mmHg)
